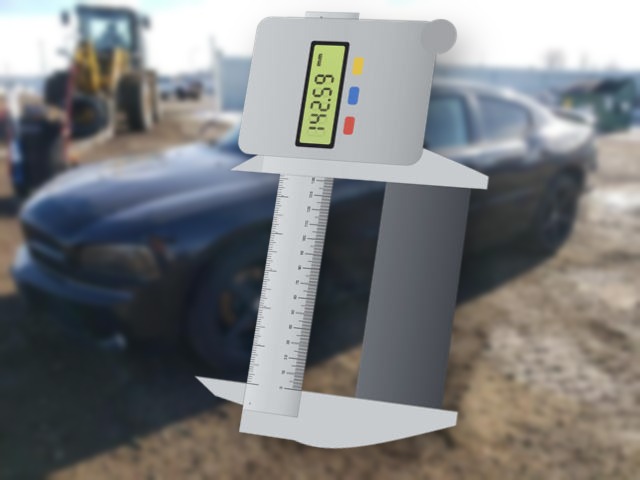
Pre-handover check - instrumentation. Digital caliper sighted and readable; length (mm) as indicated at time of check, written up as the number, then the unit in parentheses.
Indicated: 142.59 (mm)
